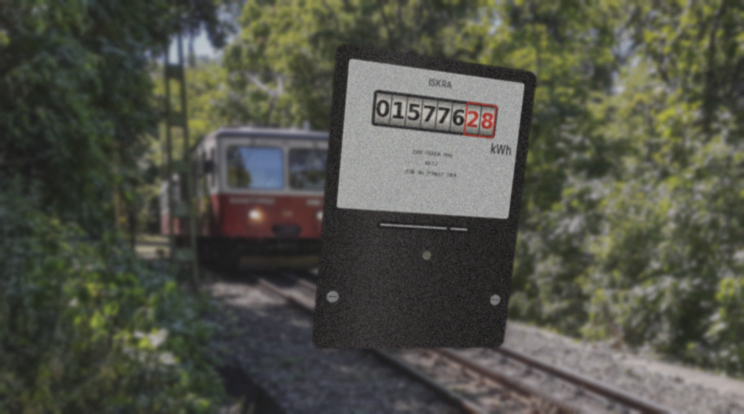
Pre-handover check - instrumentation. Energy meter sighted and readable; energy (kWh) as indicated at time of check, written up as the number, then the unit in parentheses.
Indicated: 15776.28 (kWh)
